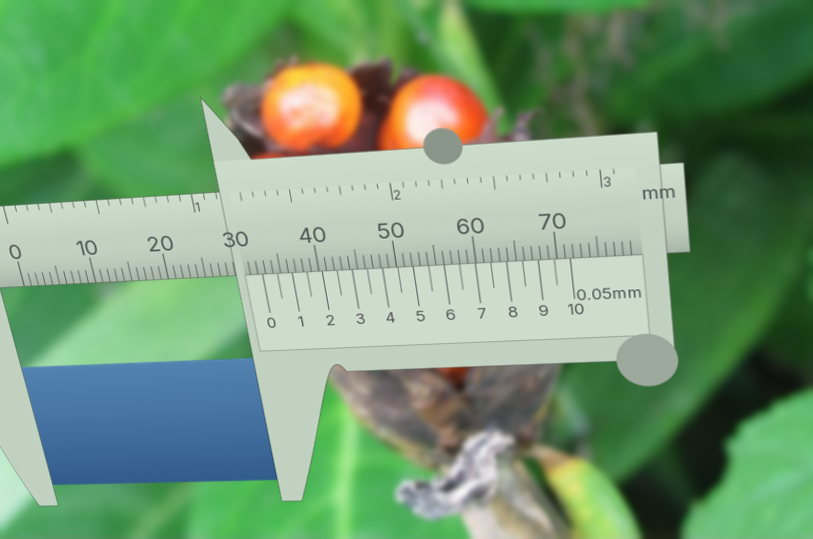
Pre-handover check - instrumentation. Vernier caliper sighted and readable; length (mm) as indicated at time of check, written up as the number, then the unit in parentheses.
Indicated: 32.6 (mm)
